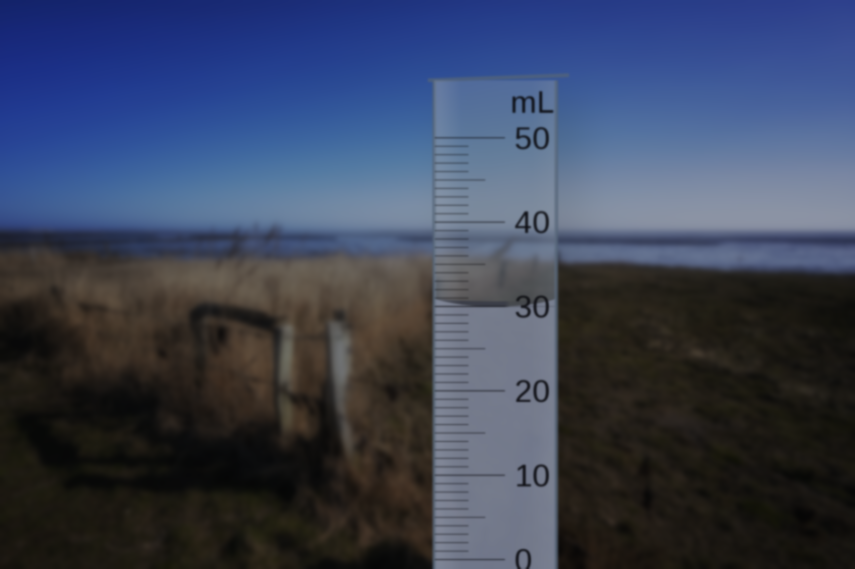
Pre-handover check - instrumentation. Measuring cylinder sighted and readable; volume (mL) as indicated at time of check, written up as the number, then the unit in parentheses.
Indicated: 30 (mL)
